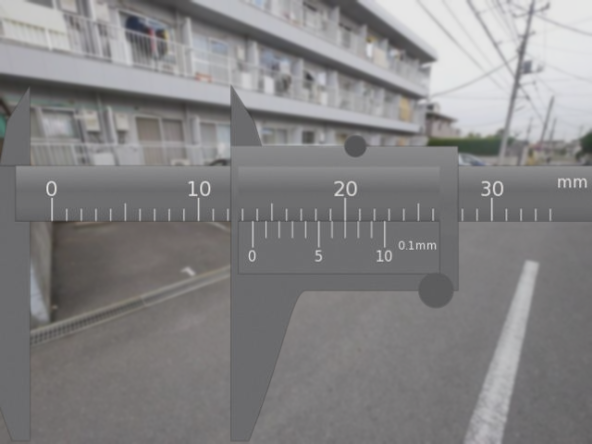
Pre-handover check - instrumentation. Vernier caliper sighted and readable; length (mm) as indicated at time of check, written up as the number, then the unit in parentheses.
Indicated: 13.7 (mm)
